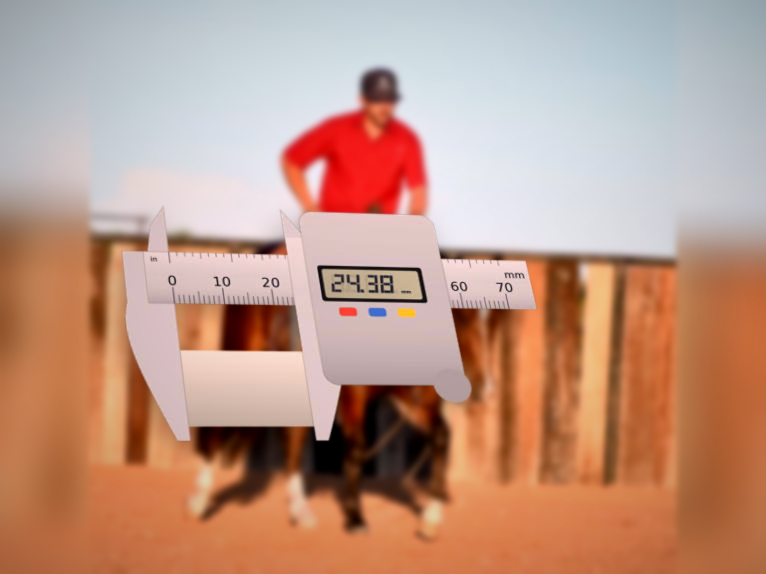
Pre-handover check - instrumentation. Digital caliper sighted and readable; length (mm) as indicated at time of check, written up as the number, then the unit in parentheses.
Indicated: 24.38 (mm)
